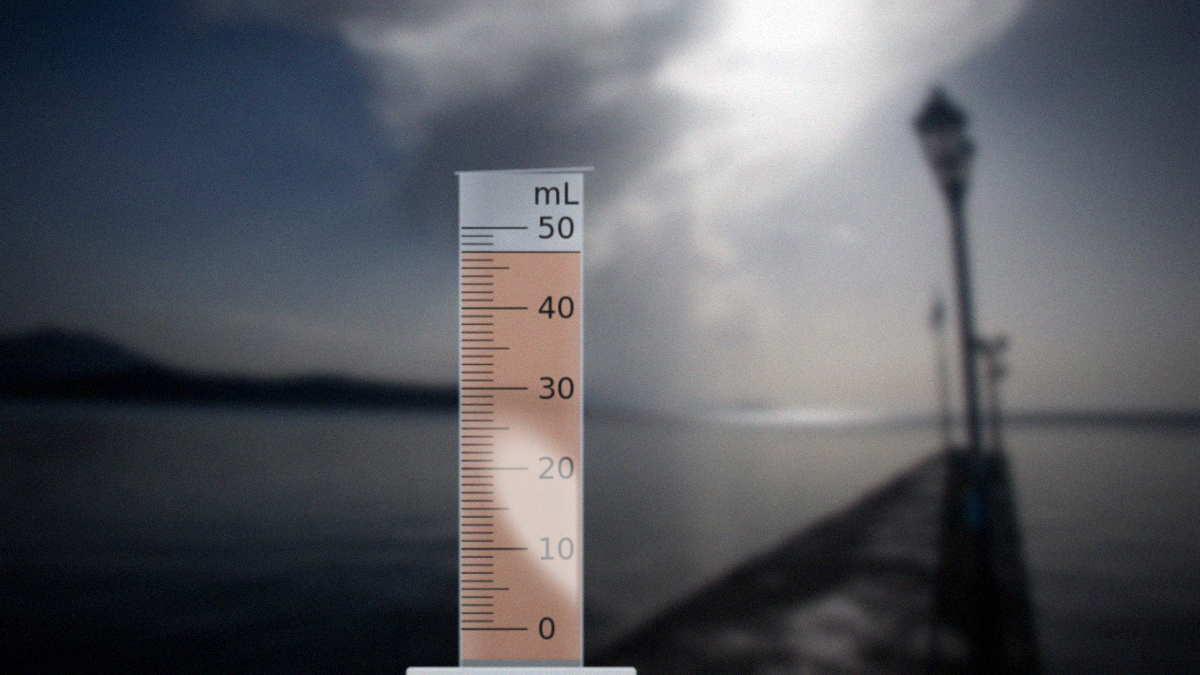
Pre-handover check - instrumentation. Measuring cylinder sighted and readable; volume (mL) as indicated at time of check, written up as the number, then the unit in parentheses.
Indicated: 47 (mL)
